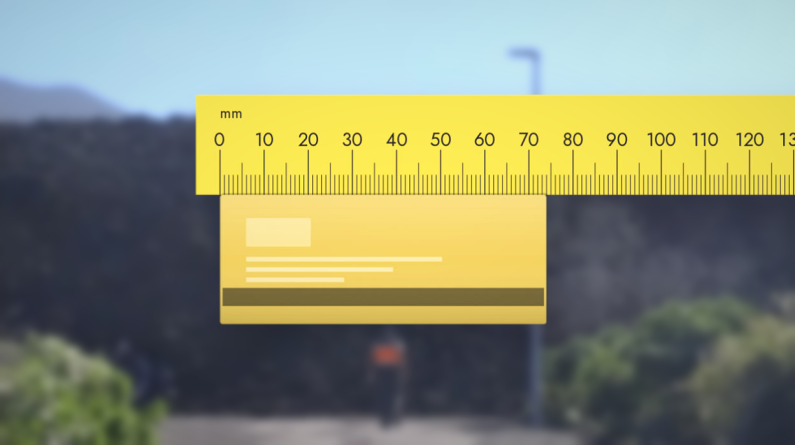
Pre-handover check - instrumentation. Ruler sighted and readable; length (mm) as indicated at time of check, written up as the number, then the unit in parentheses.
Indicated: 74 (mm)
